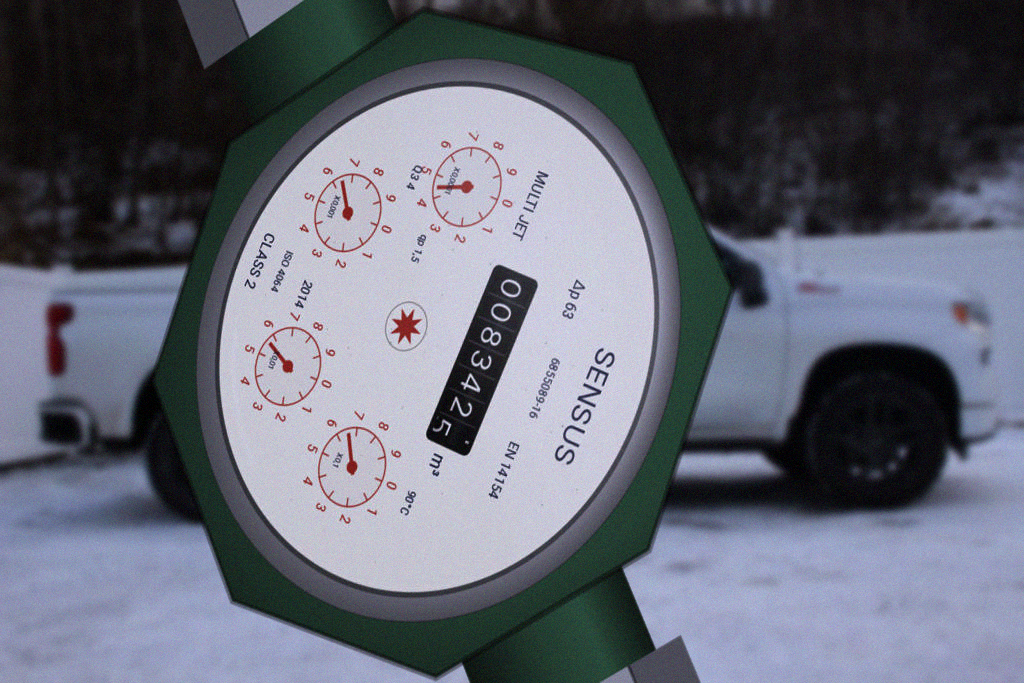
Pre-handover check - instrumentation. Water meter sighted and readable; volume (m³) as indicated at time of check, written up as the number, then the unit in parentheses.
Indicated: 83424.6564 (m³)
